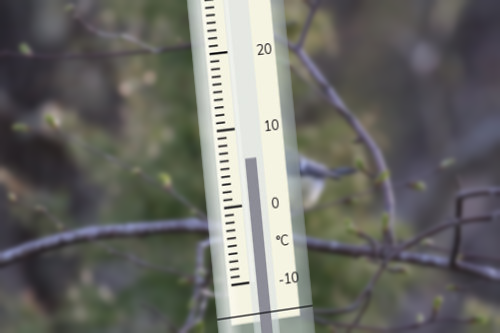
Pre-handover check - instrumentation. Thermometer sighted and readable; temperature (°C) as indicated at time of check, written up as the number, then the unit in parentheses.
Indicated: 6 (°C)
